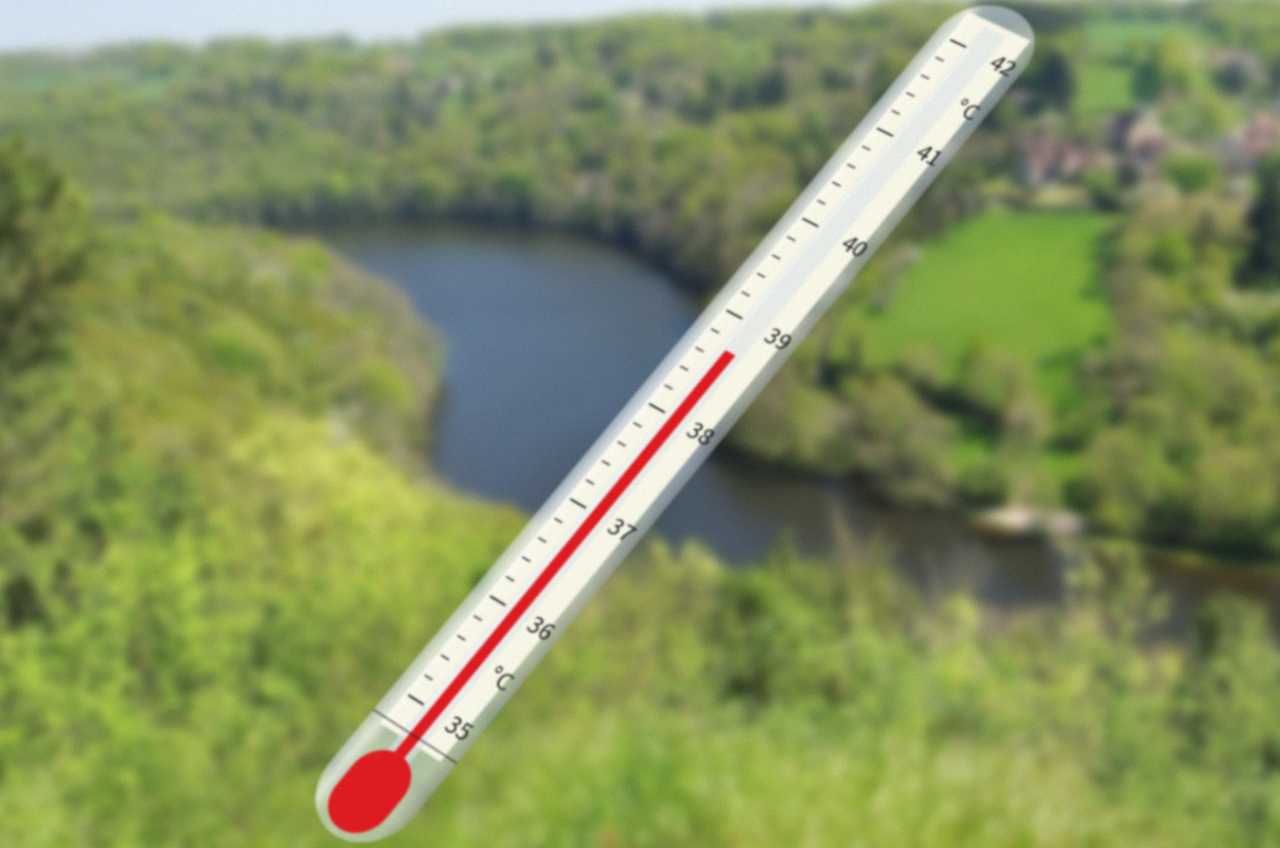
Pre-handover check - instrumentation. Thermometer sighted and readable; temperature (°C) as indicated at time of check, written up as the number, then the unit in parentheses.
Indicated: 38.7 (°C)
